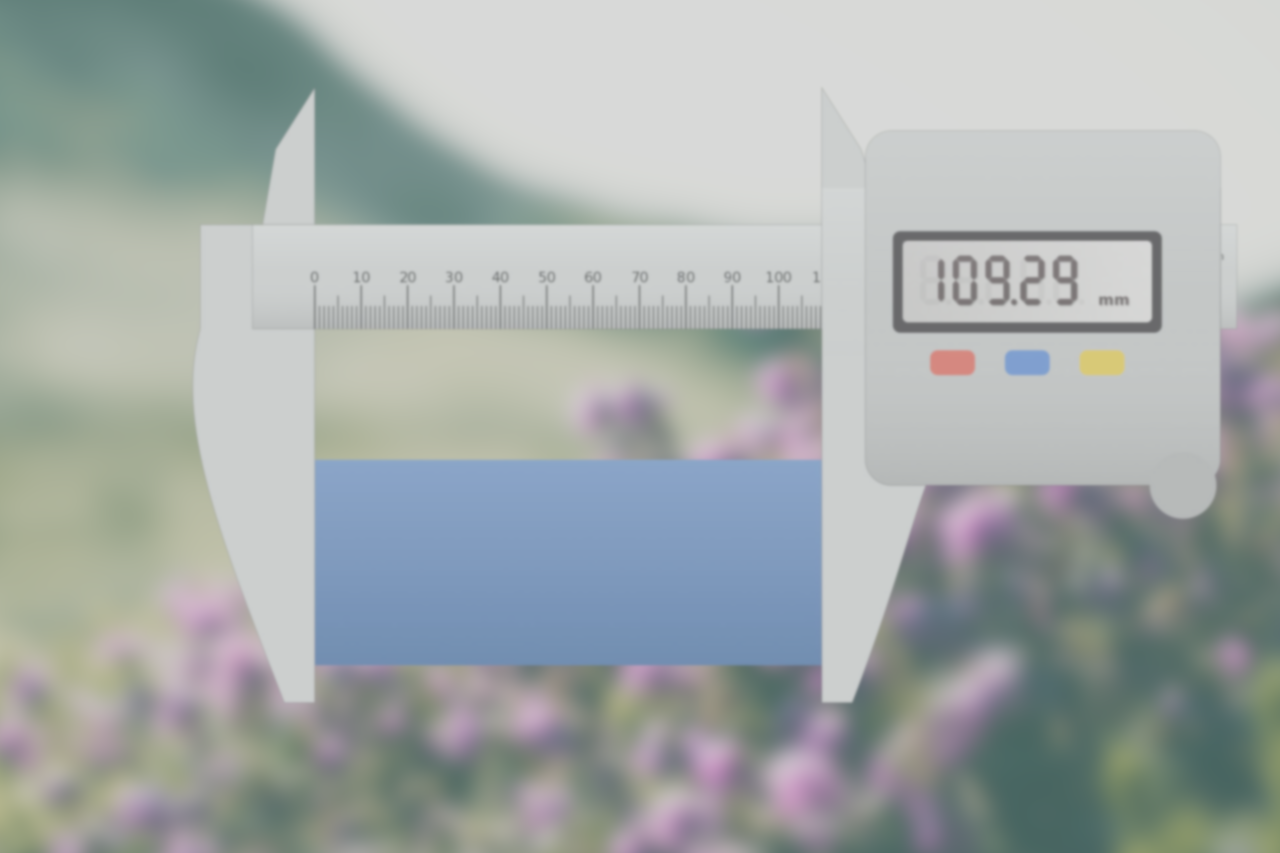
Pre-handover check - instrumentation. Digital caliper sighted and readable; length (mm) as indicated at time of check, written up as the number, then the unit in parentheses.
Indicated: 109.29 (mm)
